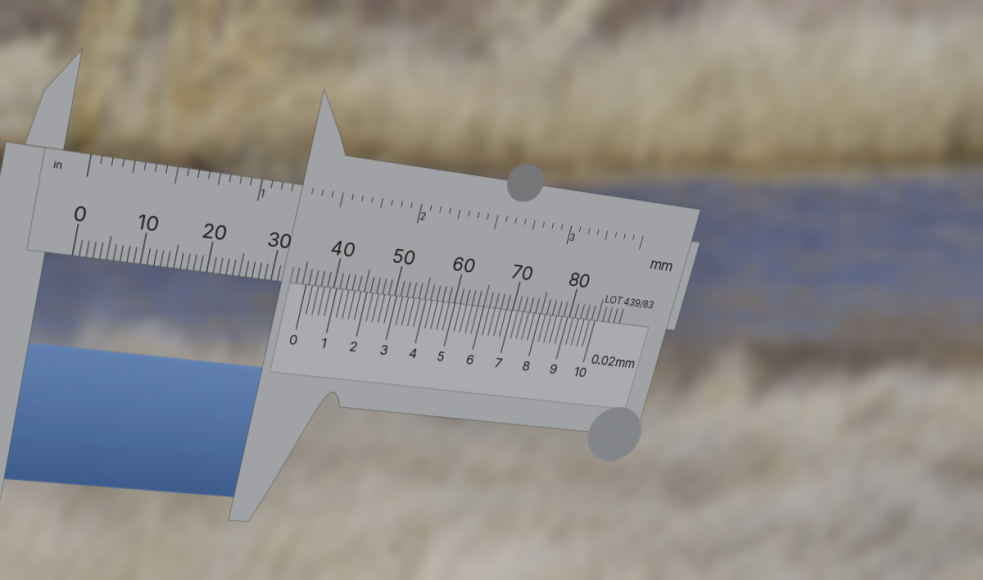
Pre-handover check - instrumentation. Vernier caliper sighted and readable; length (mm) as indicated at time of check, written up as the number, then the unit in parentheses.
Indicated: 35.6 (mm)
